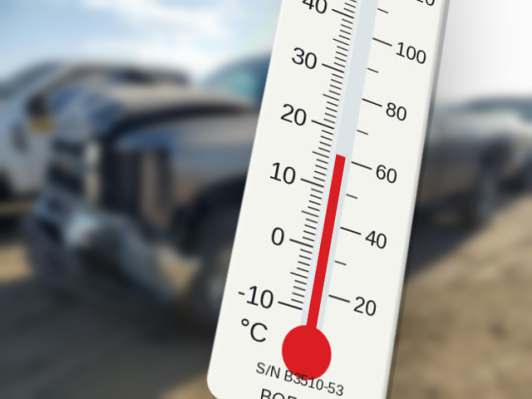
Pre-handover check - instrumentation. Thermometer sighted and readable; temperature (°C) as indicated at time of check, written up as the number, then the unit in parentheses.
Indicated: 16 (°C)
